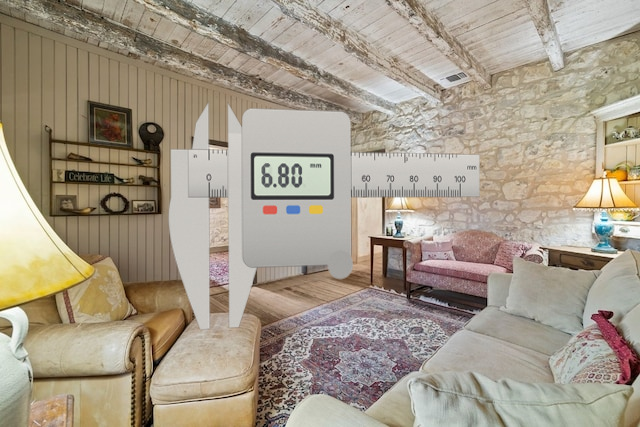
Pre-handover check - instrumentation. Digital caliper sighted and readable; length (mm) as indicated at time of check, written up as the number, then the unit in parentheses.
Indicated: 6.80 (mm)
